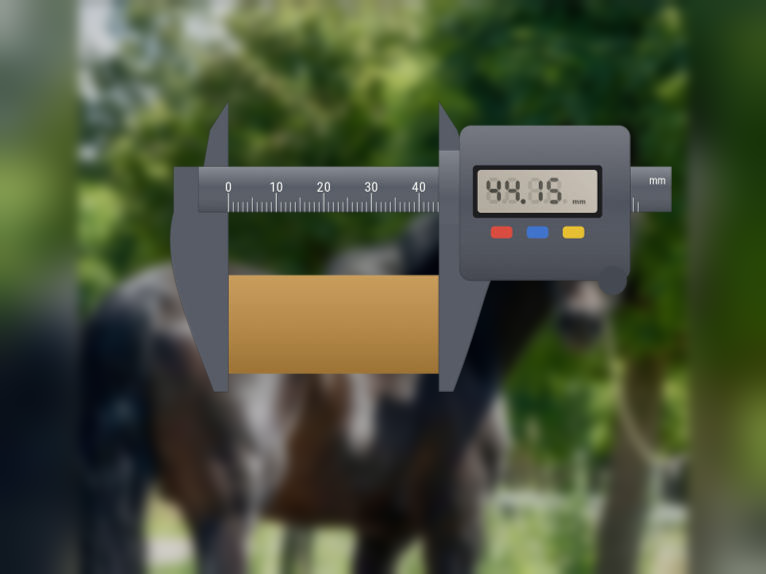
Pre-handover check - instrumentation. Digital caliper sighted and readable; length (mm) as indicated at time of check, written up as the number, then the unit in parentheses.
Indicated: 44.15 (mm)
